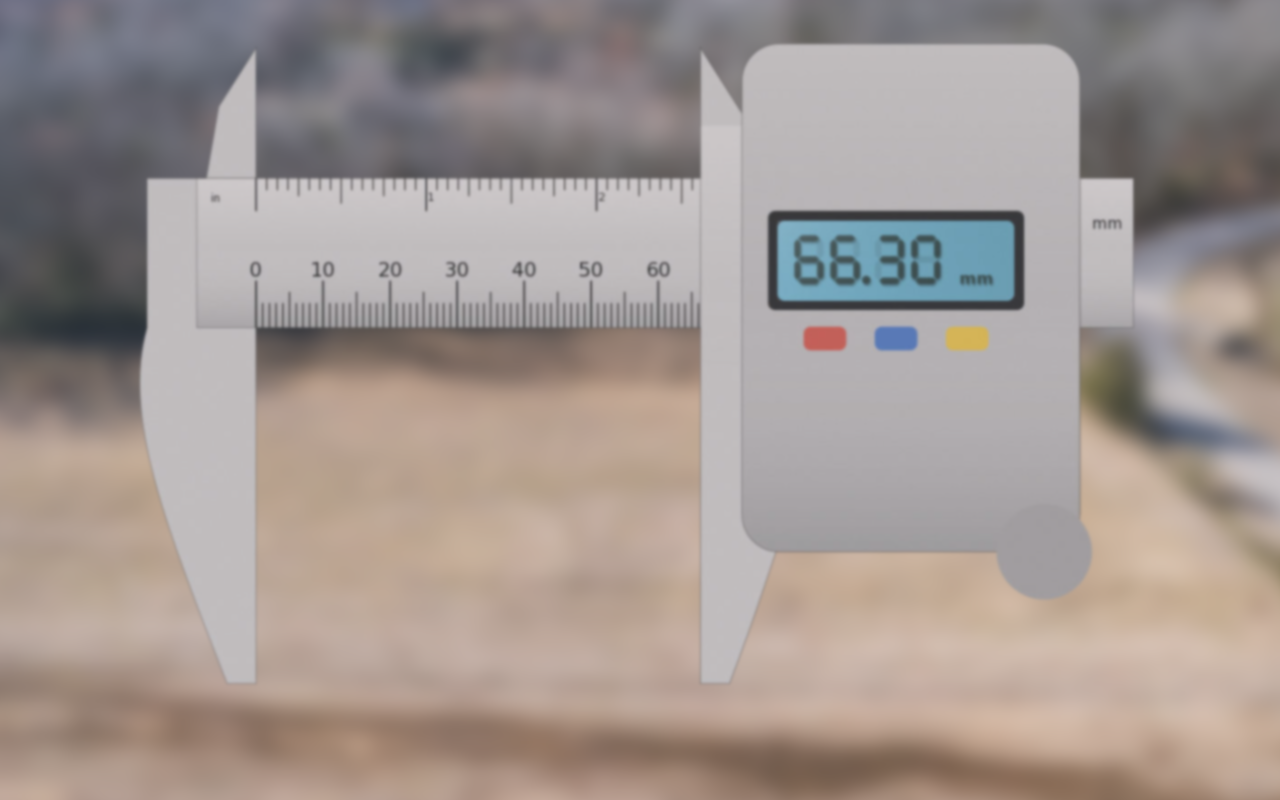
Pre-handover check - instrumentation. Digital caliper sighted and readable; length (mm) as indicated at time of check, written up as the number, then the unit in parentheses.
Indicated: 66.30 (mm)
